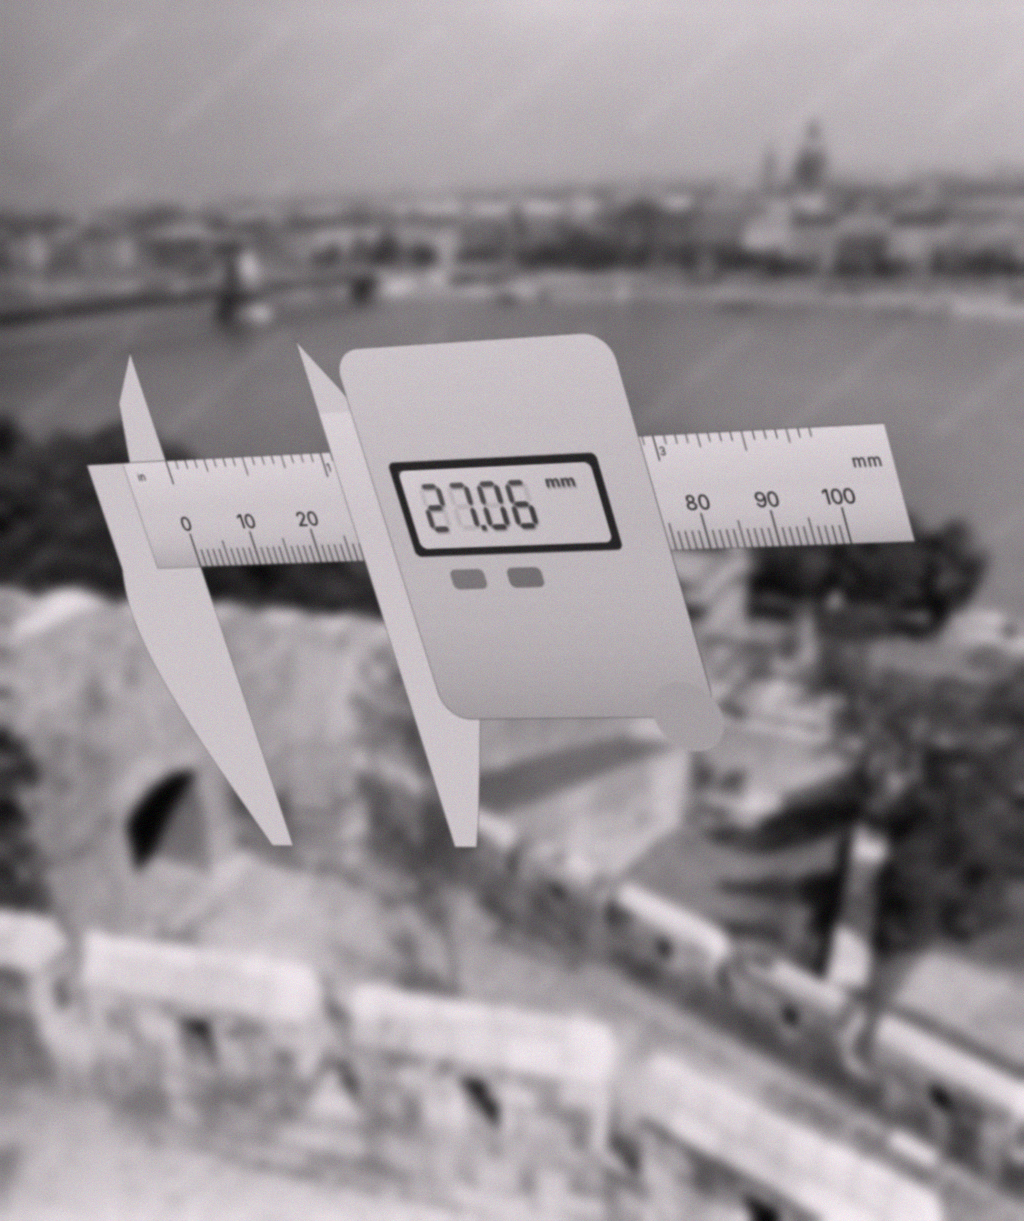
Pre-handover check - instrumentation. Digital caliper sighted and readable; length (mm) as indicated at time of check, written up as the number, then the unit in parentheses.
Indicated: 27.06 (mm)
